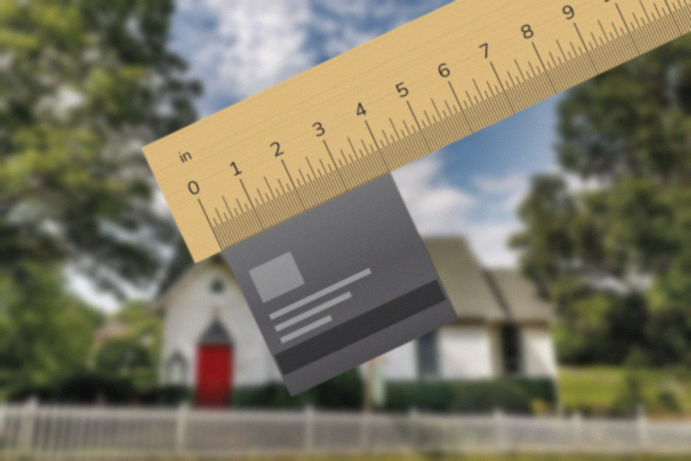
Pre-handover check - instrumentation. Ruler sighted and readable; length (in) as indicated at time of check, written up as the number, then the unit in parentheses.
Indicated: 4 (in)
